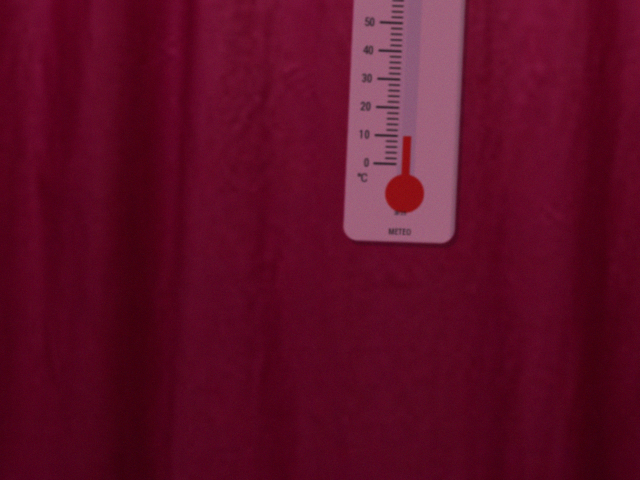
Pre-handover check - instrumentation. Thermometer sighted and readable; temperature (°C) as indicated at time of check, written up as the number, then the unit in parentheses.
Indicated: 10 (°C)
